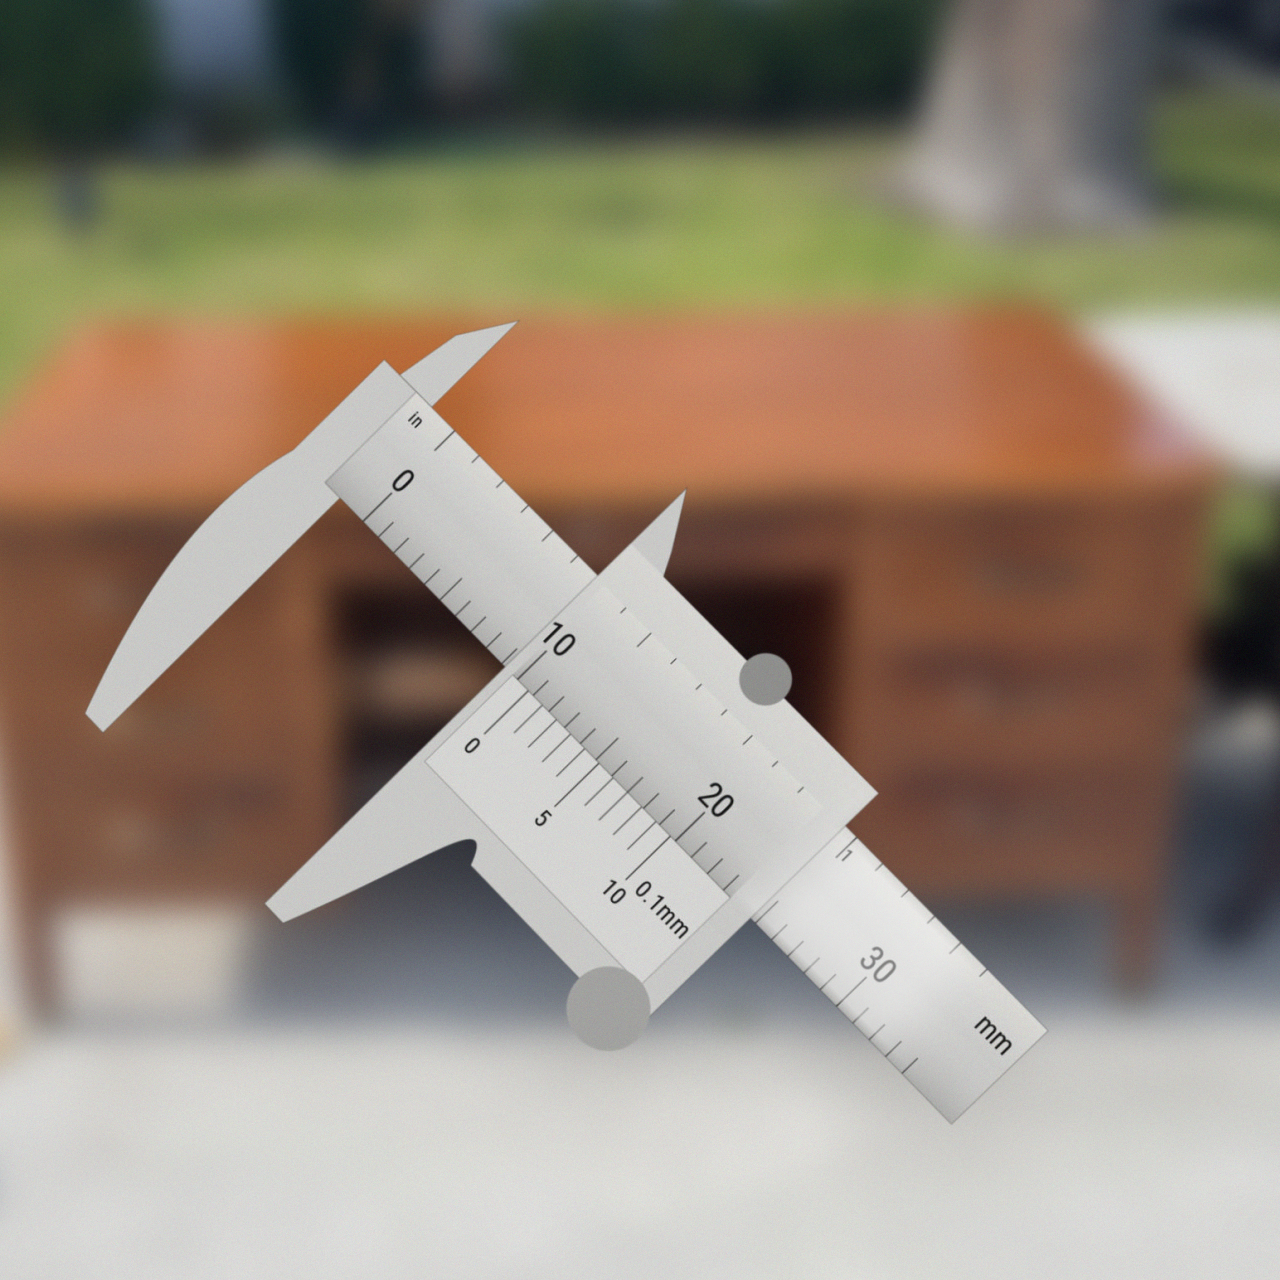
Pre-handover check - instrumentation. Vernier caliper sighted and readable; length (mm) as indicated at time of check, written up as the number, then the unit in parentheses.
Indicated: 10.7 (mm)
